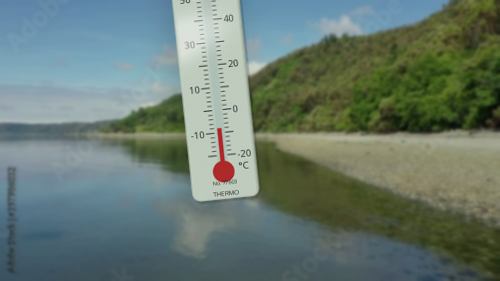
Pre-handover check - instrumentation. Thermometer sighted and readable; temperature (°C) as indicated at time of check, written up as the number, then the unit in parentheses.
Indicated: -8 (°C)
